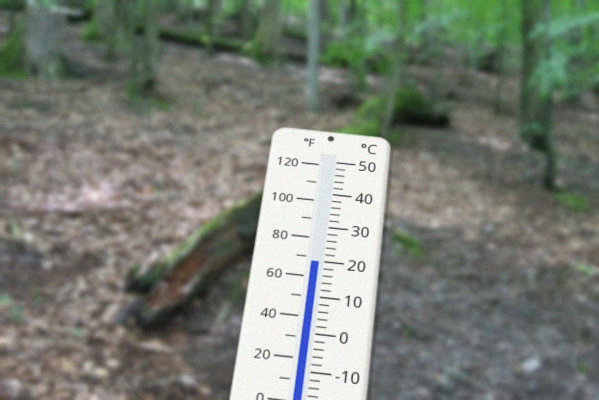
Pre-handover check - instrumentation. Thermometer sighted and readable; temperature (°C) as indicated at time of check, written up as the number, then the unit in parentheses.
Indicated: 20 (°C)
